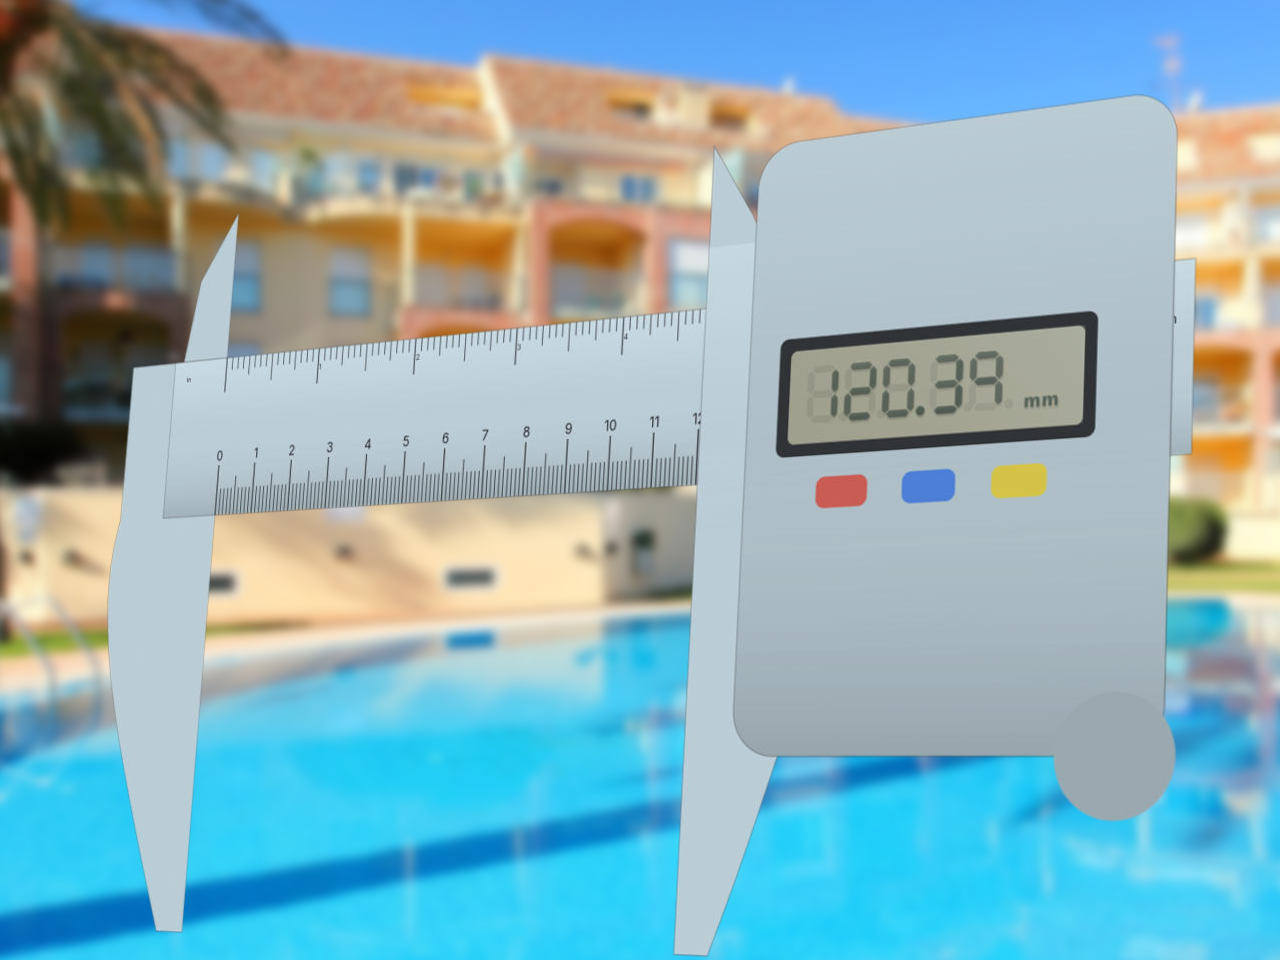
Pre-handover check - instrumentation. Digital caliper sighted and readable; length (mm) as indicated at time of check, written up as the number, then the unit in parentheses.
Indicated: 120.39 (mm)
